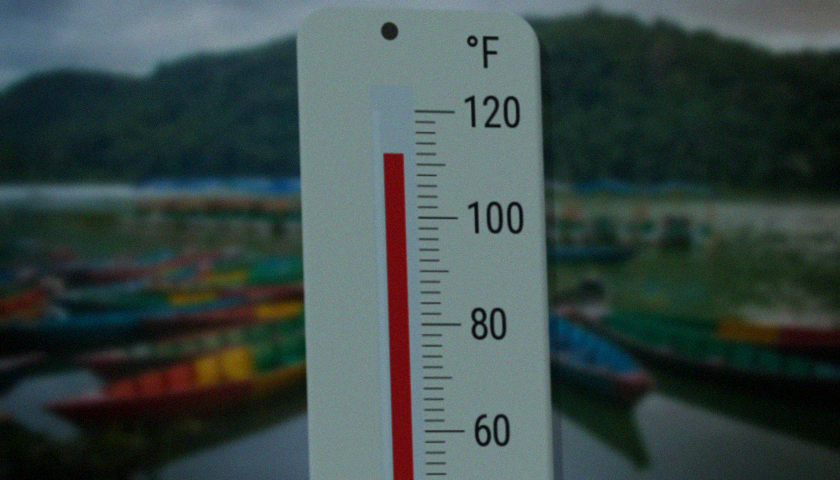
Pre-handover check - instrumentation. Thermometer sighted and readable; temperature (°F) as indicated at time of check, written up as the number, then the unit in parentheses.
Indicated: 112 (°F)
